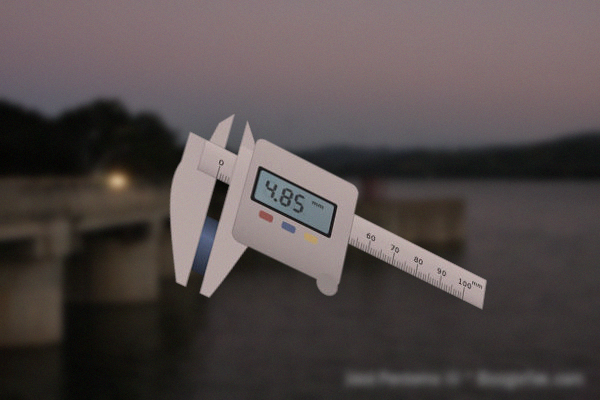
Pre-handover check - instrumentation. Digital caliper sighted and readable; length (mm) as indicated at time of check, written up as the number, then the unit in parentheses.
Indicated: 4.85 (mm)
